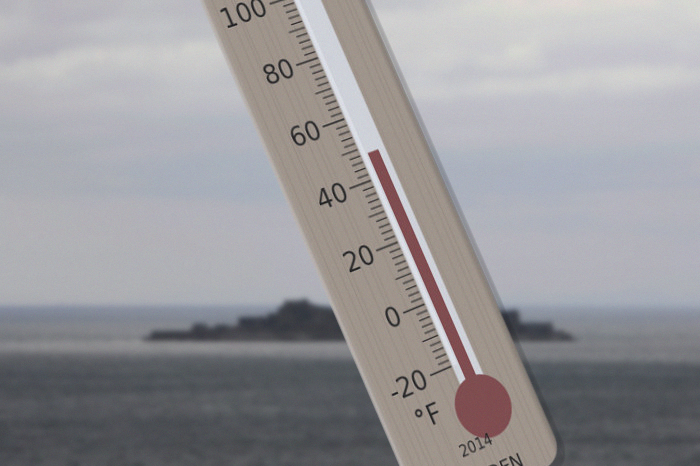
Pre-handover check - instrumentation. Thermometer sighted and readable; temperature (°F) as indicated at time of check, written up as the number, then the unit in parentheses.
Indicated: 48 (°F)
